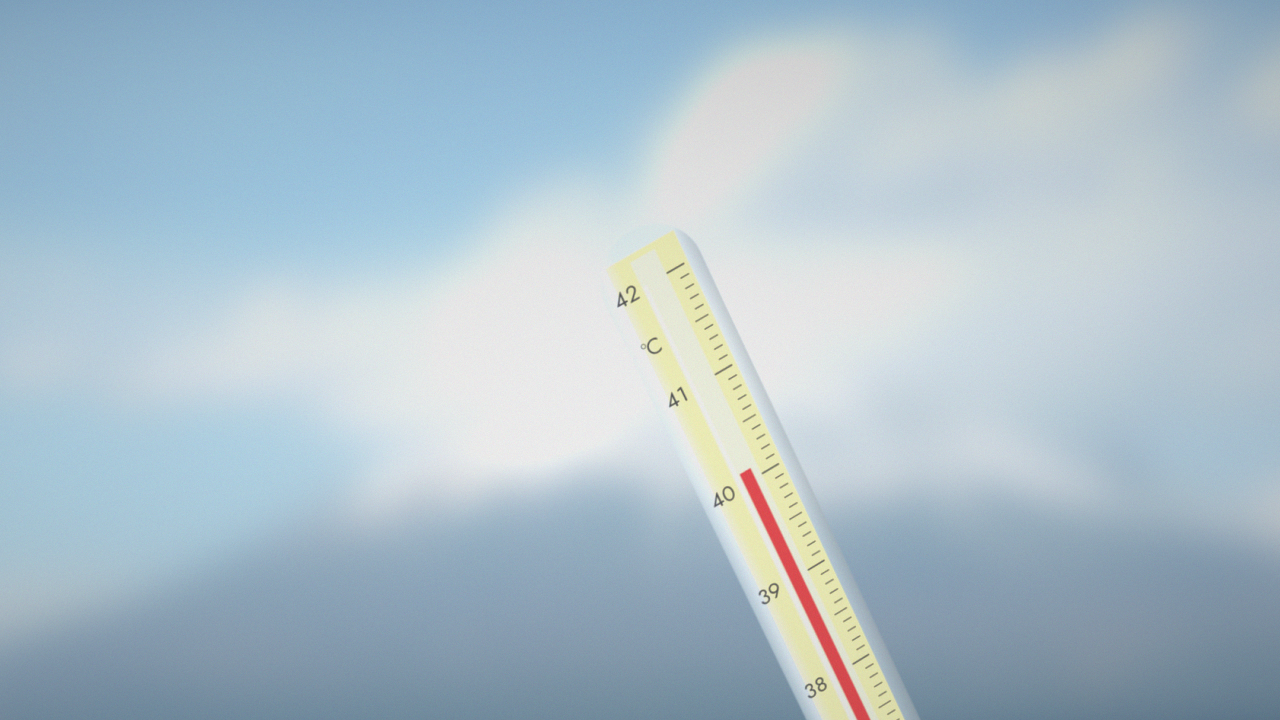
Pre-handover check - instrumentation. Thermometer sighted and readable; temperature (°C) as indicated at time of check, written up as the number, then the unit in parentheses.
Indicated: 40.1 (°C)
